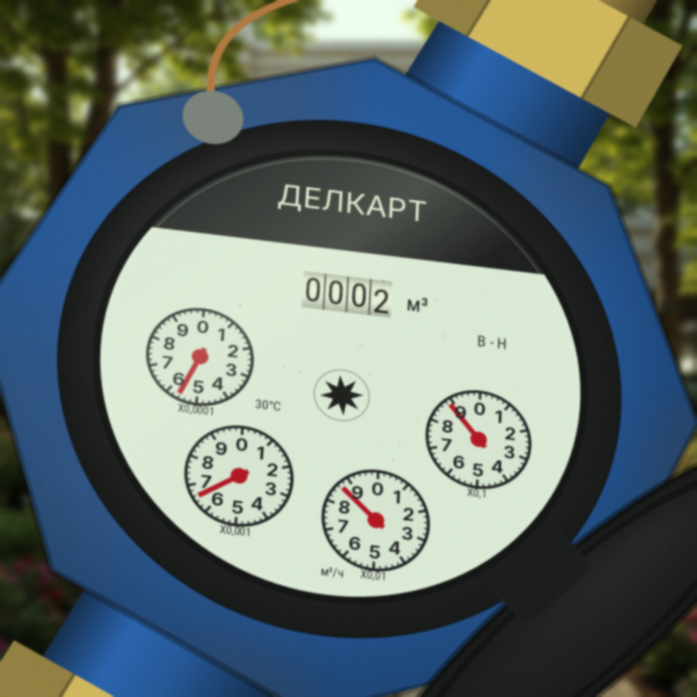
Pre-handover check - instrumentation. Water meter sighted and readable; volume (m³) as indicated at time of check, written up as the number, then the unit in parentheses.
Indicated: 1.8865 (m³)
